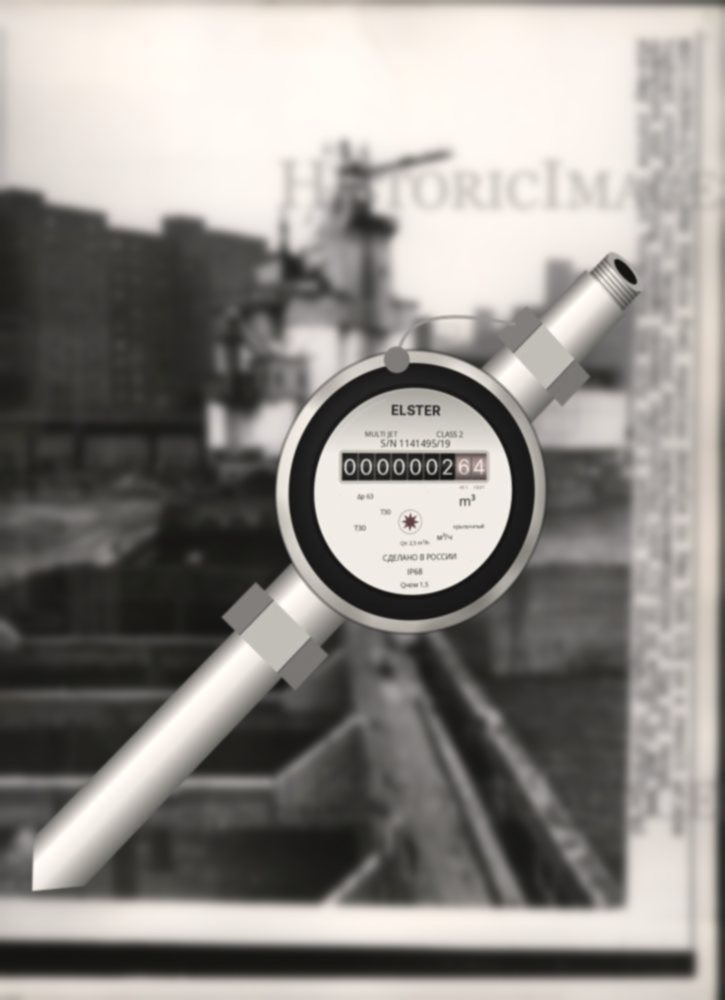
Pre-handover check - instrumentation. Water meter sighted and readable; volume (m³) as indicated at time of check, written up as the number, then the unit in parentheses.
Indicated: 2.64 (m³)
